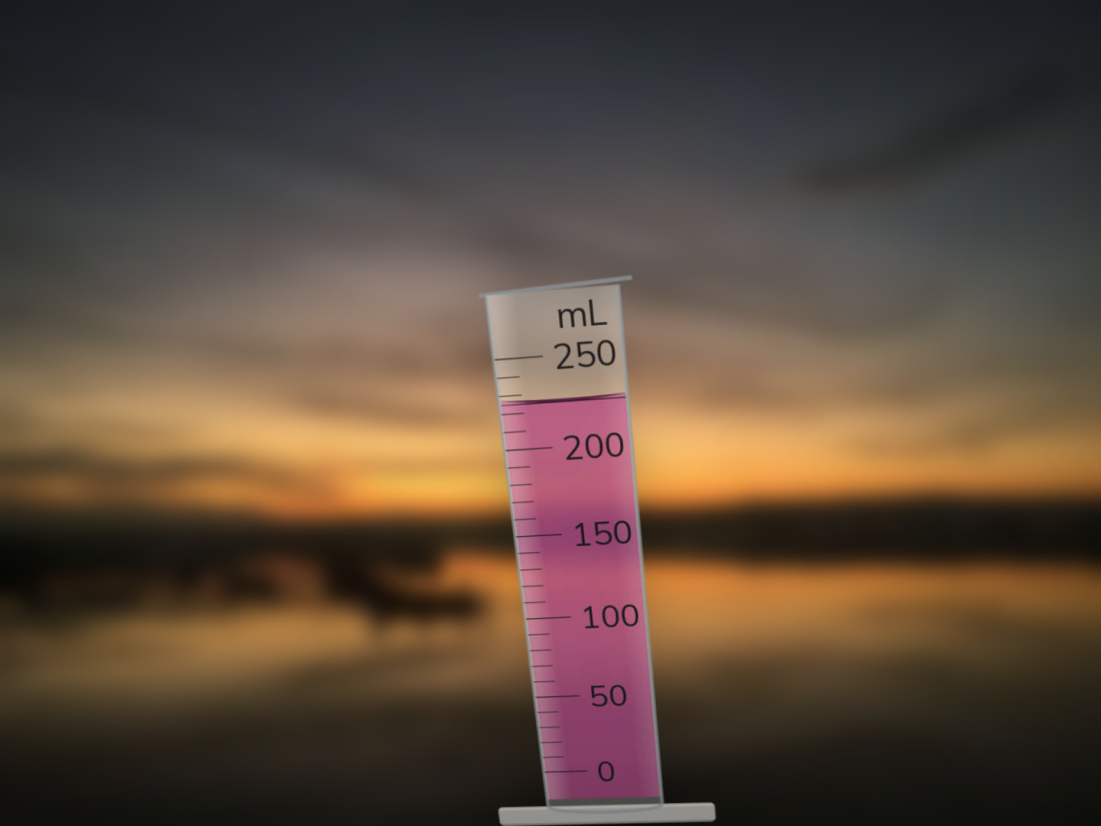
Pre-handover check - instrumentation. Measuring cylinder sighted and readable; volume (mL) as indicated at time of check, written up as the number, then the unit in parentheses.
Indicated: 225 (mL)
